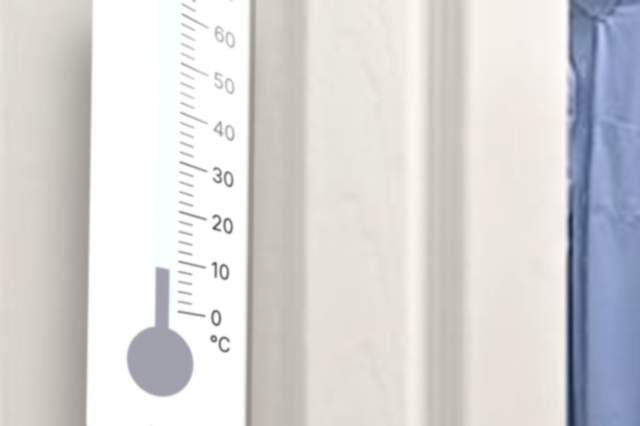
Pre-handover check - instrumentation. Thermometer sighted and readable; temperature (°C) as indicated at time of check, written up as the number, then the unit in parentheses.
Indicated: 8 (°C)
